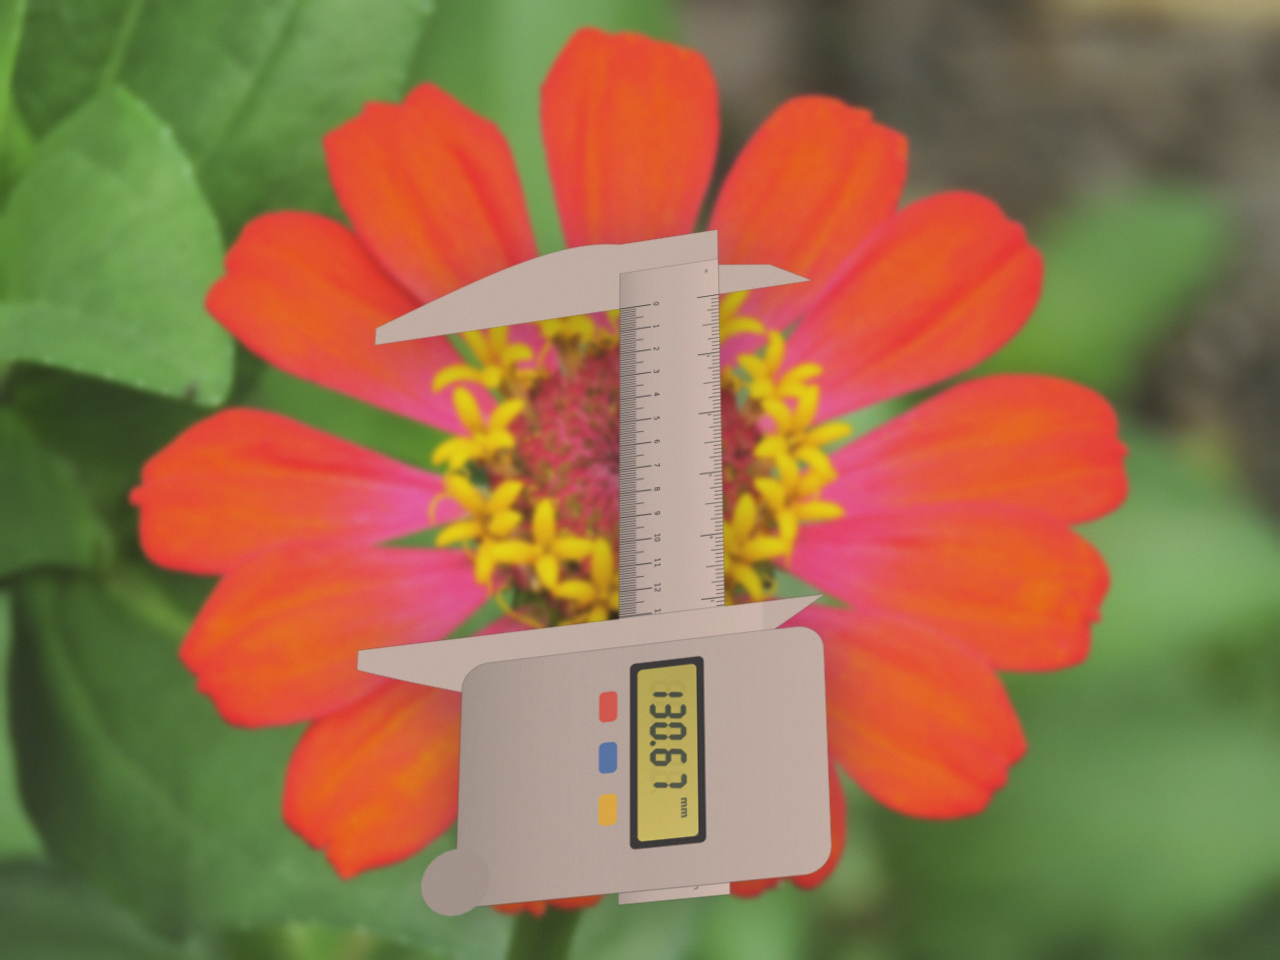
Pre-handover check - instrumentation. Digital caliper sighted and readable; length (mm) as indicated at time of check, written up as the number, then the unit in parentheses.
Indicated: 130.67 (mm)
